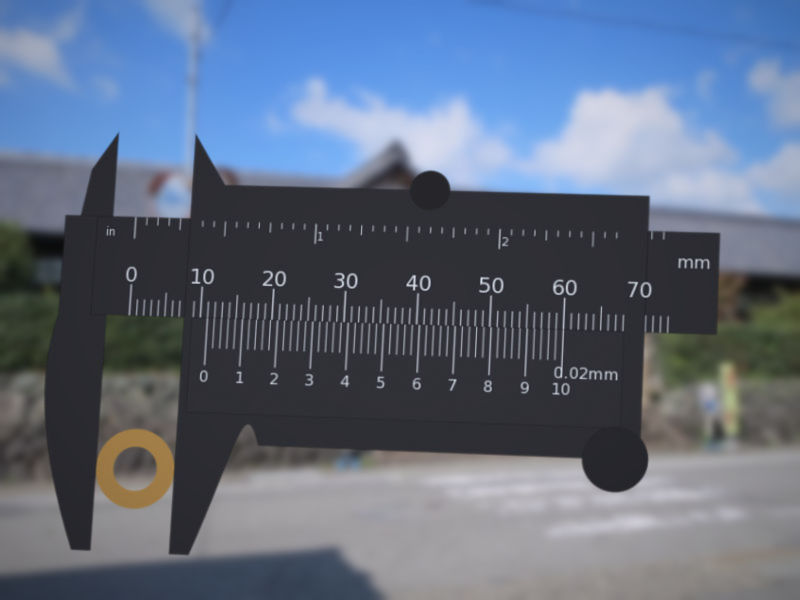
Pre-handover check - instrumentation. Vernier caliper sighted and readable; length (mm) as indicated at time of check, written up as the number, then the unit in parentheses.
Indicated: 11.0 (mm)
